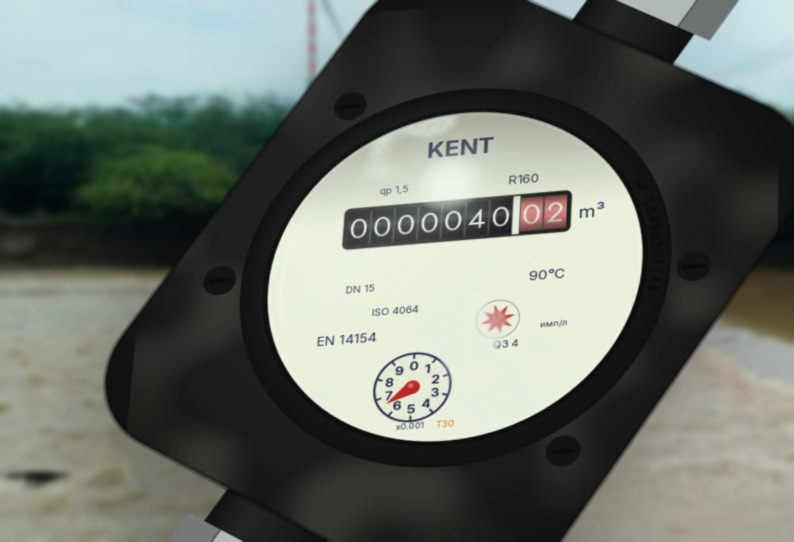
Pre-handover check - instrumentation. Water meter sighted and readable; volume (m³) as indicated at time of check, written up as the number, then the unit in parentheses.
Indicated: 40.026 (m³)
